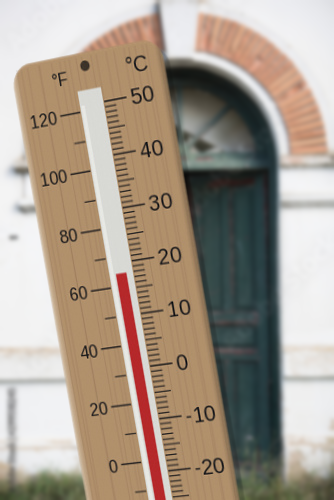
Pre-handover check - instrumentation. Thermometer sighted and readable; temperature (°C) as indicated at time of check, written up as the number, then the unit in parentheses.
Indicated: 18 (°C)
